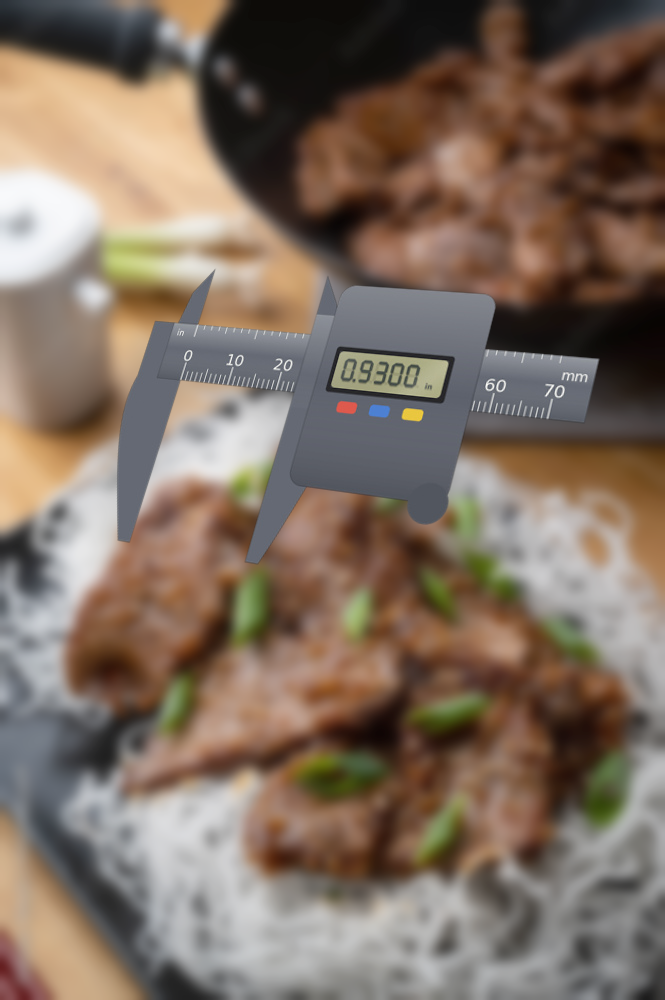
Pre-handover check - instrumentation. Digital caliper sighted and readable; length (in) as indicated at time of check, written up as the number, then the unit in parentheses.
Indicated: 0.9300 (in)
